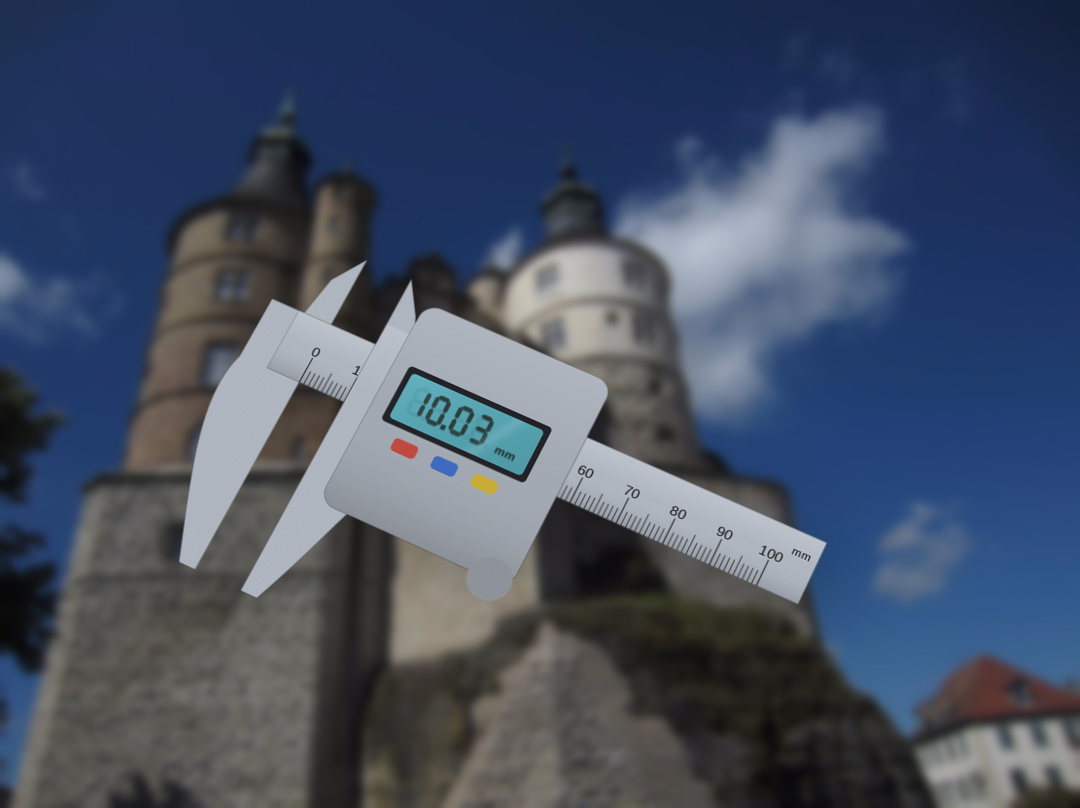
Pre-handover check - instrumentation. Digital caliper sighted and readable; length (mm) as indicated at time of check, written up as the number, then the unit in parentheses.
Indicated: 10.03 (mm)
